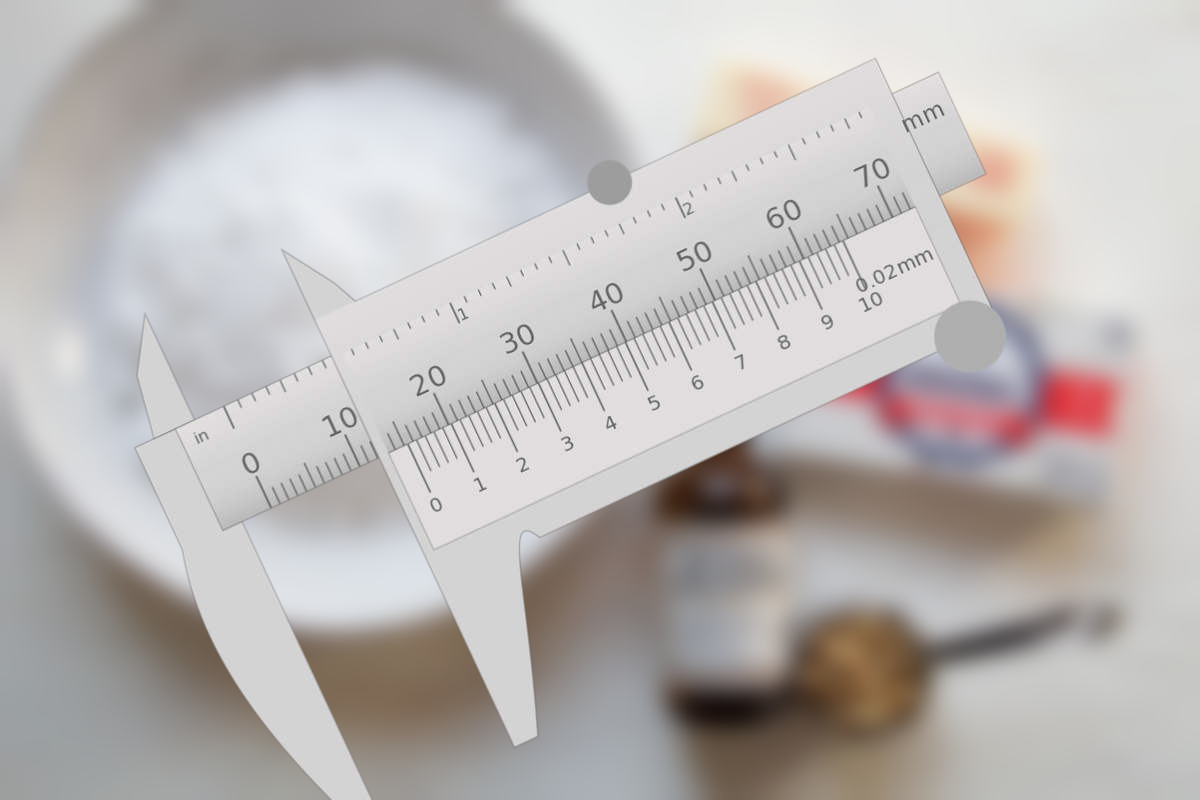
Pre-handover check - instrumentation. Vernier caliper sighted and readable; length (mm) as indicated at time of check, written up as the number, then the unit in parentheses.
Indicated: 15.4 (mm)
